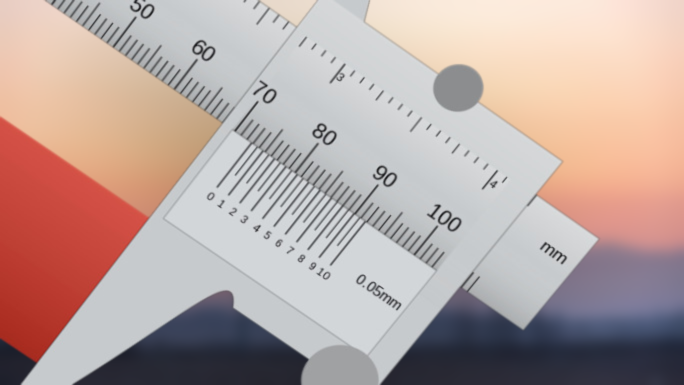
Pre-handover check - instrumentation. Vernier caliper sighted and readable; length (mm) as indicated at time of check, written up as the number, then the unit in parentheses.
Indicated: 72.8 (mm)
